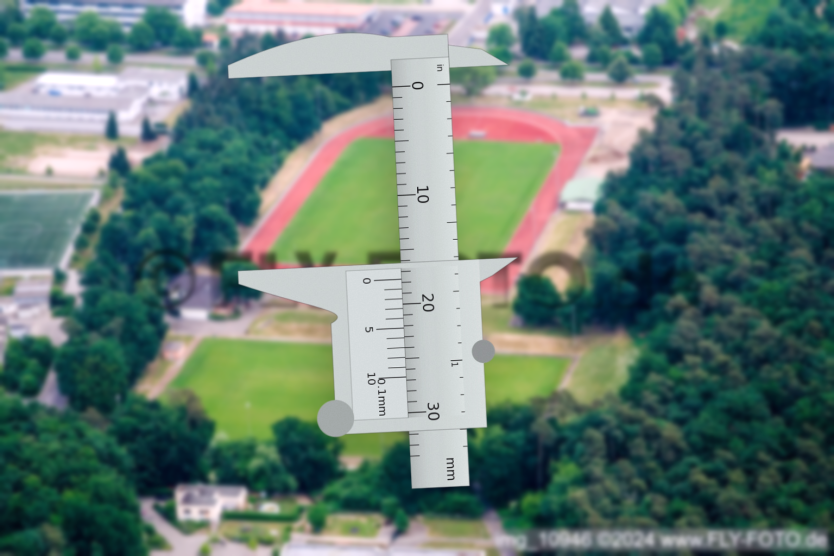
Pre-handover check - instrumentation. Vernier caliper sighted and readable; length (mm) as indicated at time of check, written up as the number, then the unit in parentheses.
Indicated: 17.7 (mm)
